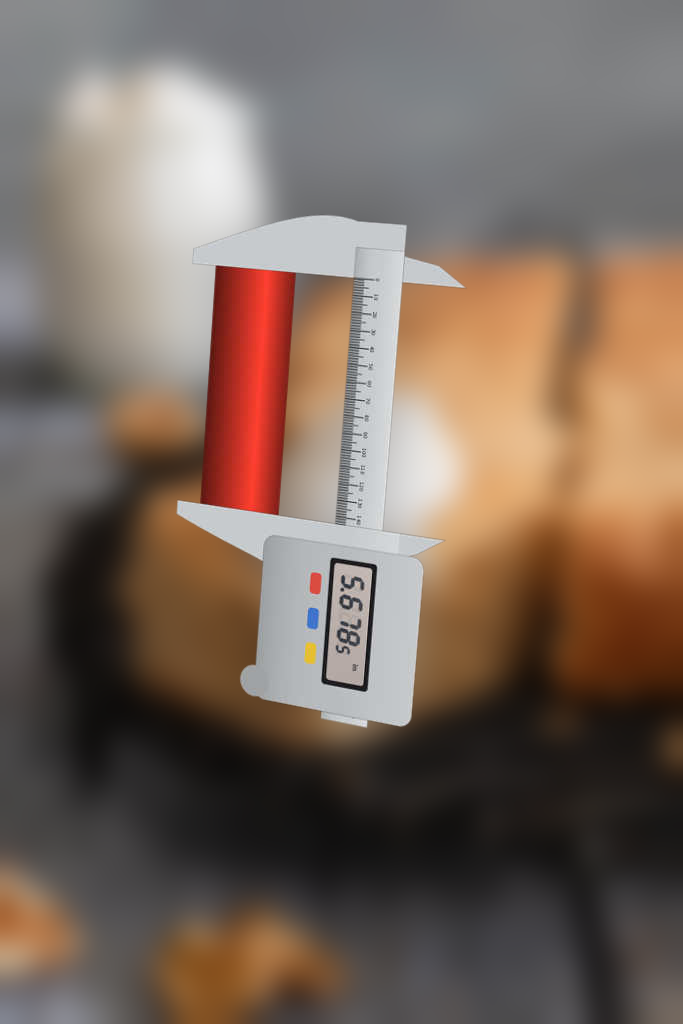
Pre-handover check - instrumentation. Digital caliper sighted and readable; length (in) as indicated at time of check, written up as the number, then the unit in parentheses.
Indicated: 5.6785 (in)
